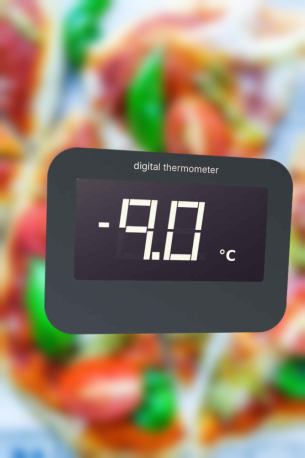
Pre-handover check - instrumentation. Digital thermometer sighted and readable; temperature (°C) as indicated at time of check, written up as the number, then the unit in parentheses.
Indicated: -9.0 (°C)
